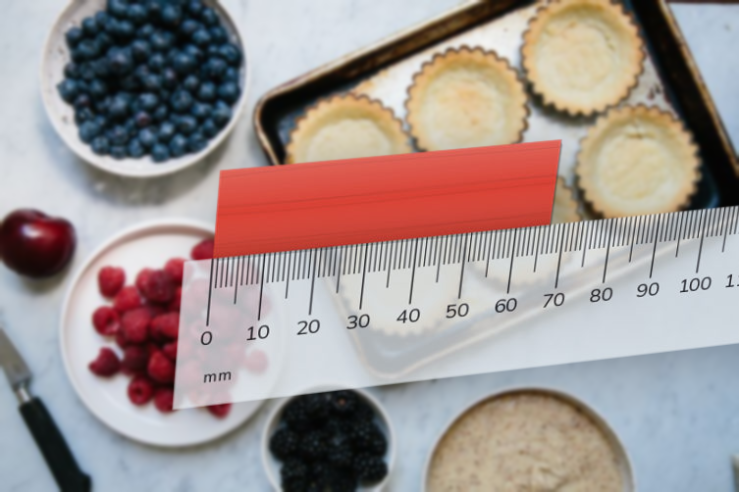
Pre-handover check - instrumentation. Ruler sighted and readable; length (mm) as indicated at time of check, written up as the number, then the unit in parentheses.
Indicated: 67 (mm)
